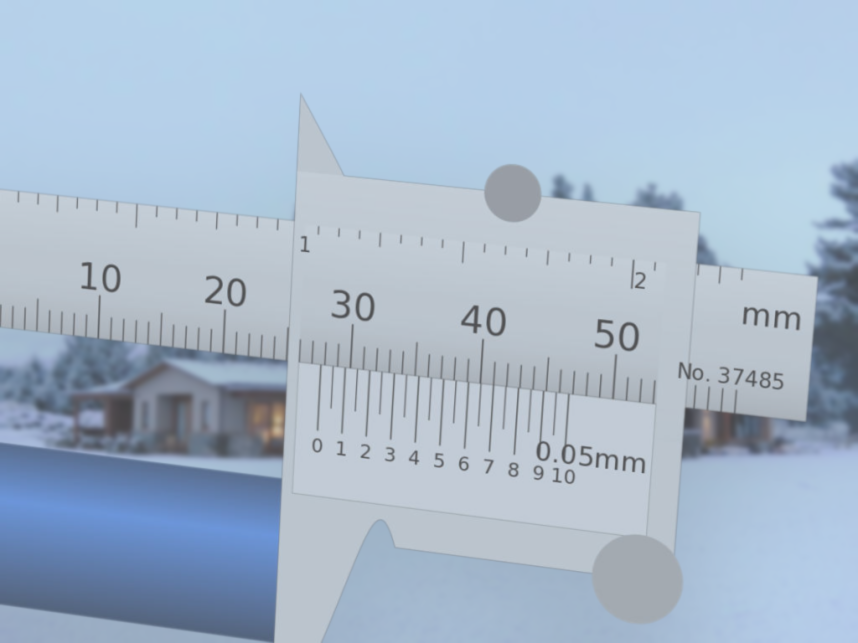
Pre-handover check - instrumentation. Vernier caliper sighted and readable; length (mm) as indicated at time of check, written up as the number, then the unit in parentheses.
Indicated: 27.7 (mm)
